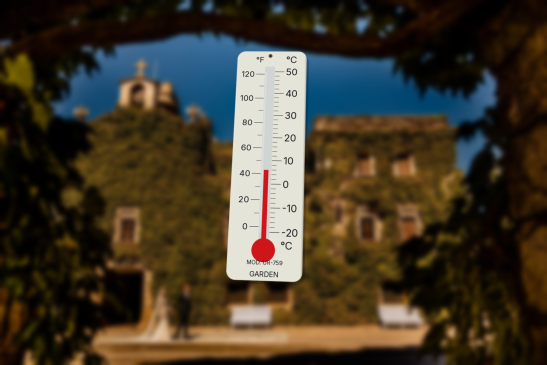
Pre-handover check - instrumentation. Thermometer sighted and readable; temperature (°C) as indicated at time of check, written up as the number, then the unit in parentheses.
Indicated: 6 (°C)
